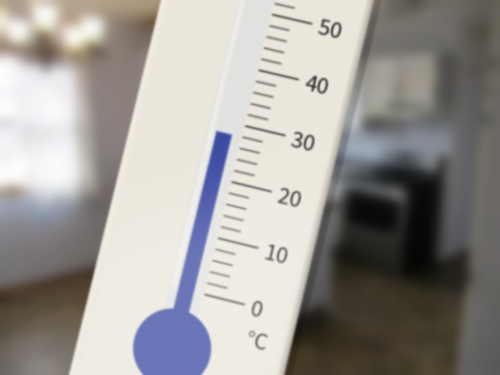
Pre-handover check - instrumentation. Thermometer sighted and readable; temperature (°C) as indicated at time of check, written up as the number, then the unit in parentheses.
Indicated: 28 (°C)
